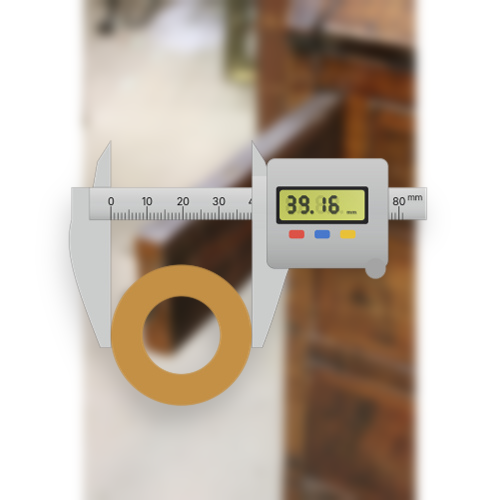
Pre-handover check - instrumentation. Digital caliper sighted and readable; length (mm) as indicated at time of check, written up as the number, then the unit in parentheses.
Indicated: 39.16 (mm)
